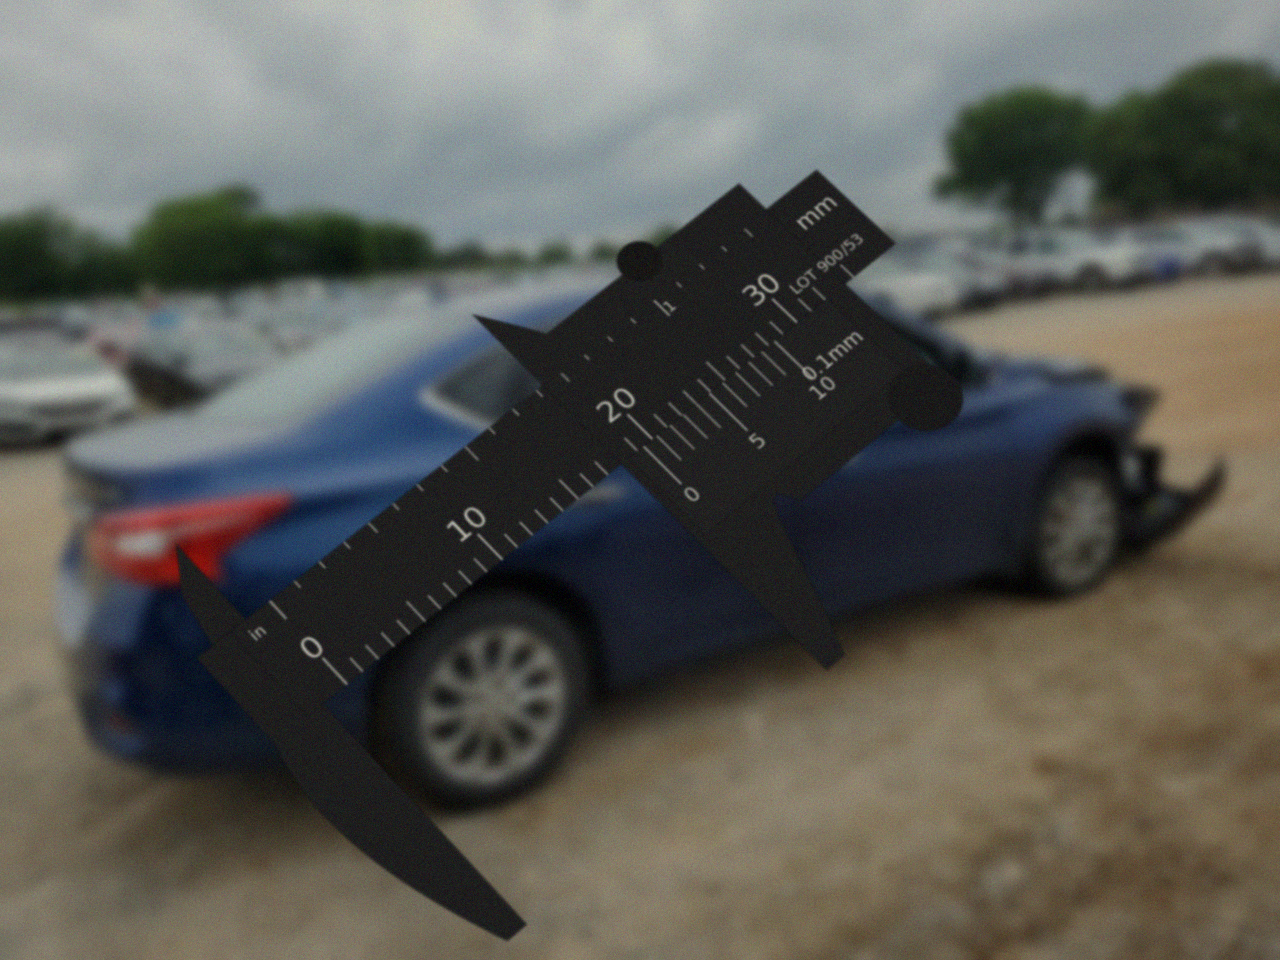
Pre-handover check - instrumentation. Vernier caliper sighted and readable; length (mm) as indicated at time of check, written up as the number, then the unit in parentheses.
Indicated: 19.4 (mm)
